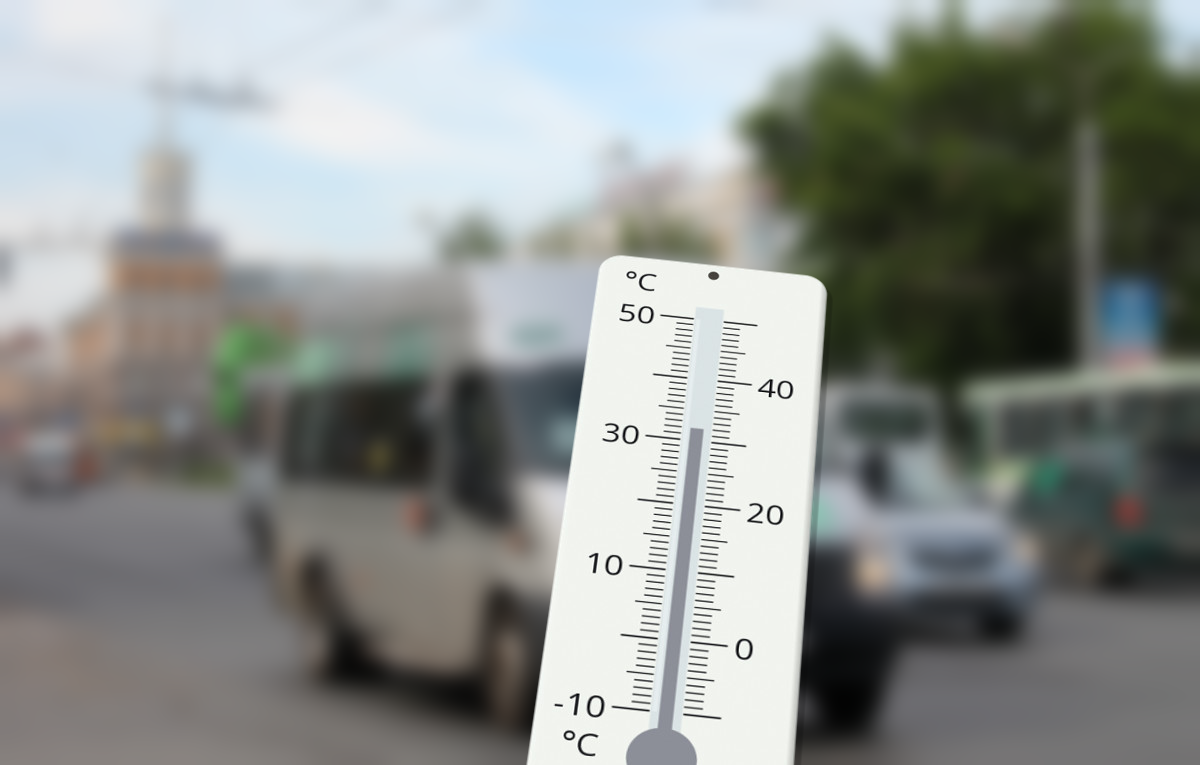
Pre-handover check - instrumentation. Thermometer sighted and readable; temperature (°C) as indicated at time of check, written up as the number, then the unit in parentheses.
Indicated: 32 (°C)
